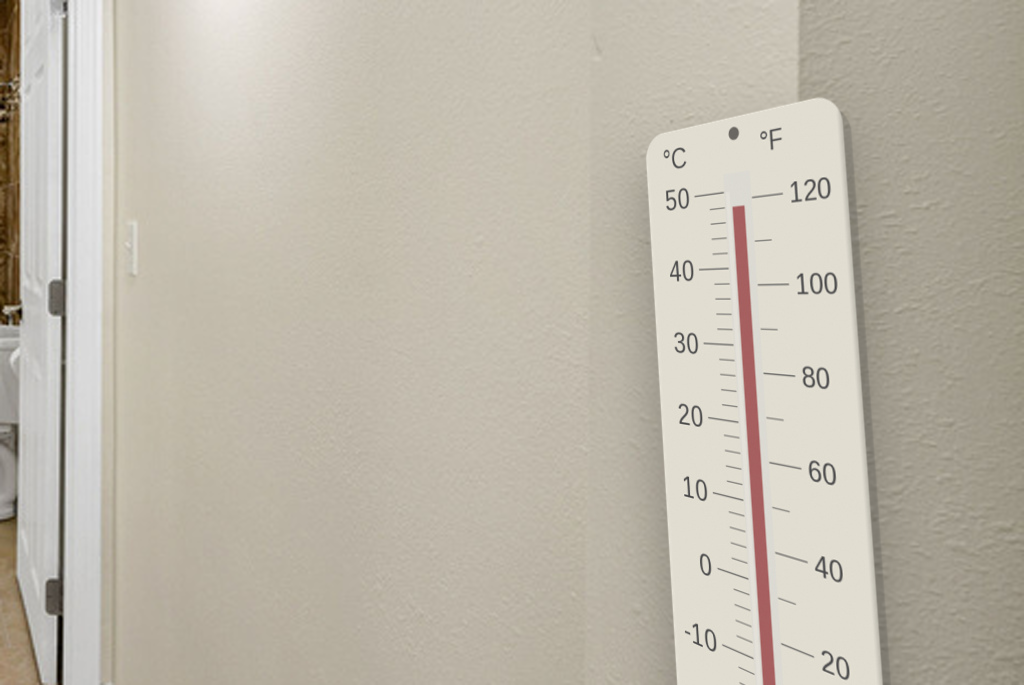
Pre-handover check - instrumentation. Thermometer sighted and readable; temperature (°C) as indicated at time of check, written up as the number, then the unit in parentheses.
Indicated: 48 (°C)
